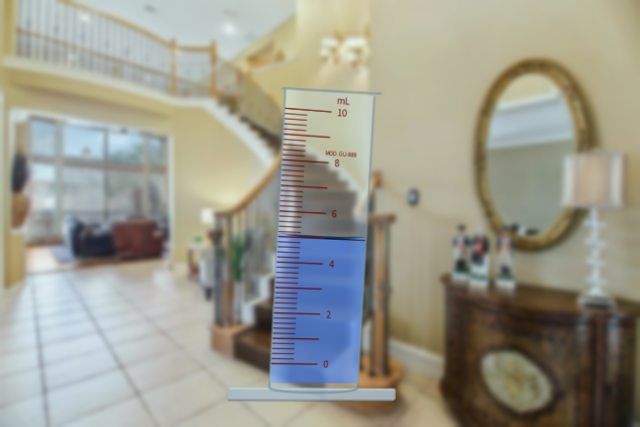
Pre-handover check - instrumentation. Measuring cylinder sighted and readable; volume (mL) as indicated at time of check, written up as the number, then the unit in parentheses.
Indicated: 5 (mL)
